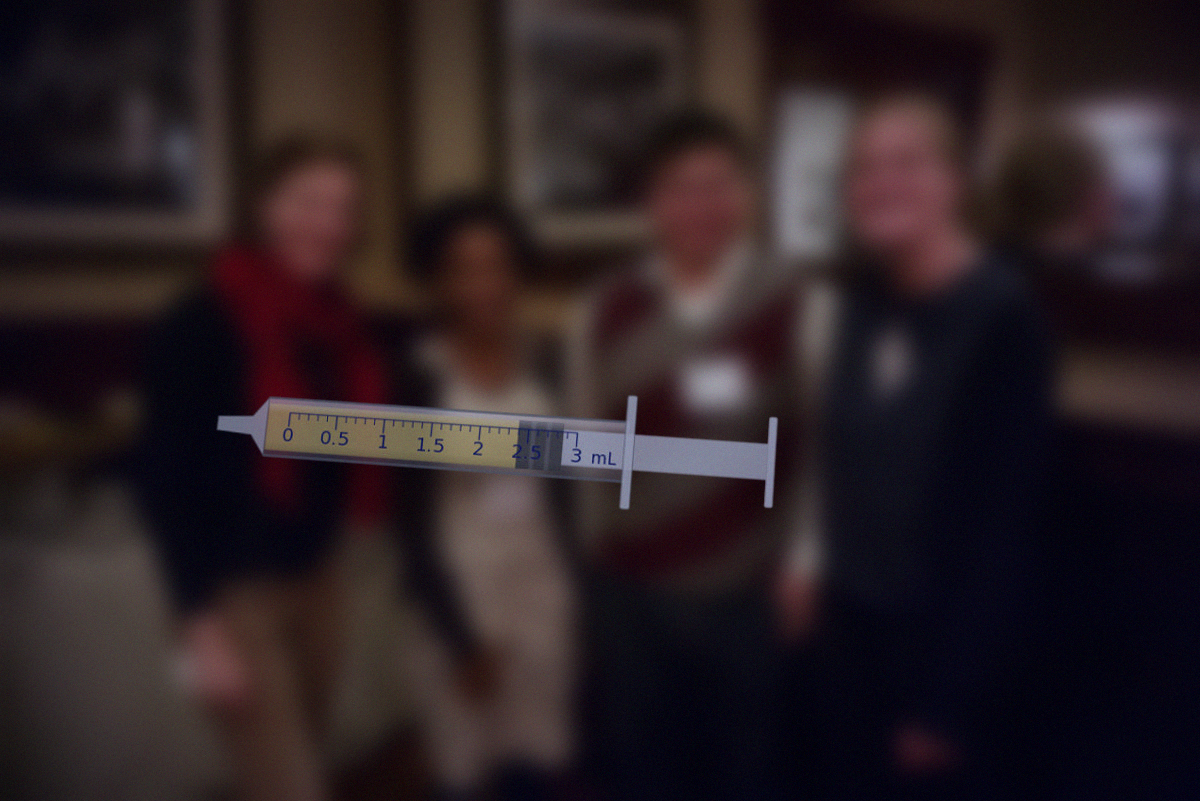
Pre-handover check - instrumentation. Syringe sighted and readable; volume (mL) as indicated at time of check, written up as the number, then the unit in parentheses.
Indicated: 2.4 (mL)
